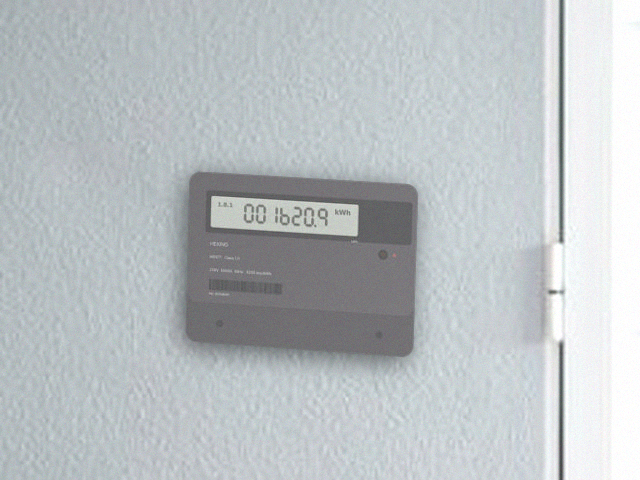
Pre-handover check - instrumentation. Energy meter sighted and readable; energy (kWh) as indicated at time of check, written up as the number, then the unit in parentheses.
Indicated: 1620.9 (kWh)
